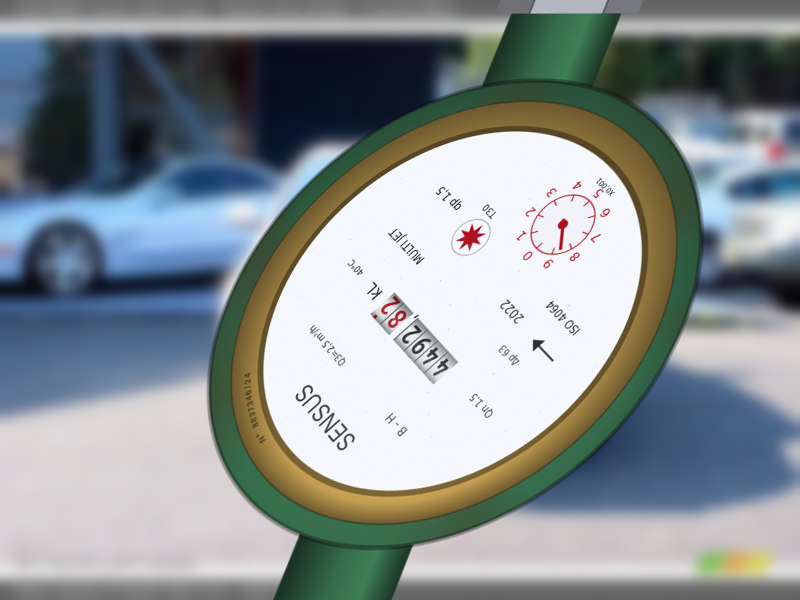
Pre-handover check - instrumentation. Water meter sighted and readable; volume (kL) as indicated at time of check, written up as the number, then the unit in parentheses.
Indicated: 4492.818 (kL)
